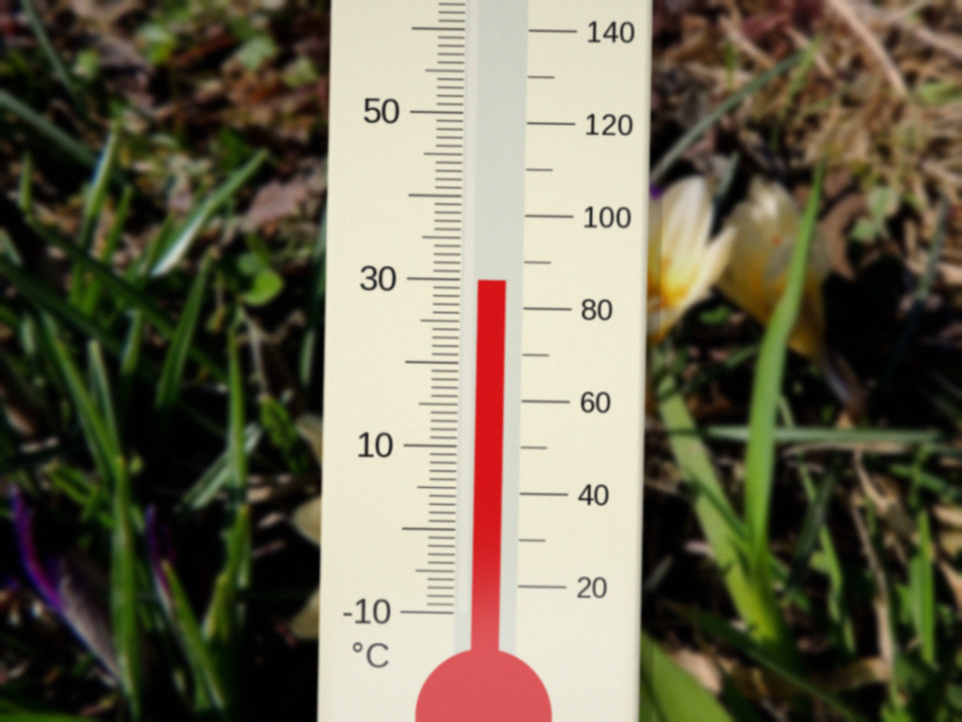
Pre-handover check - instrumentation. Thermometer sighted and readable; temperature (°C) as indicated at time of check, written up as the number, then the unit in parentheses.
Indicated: 30 (°C)
